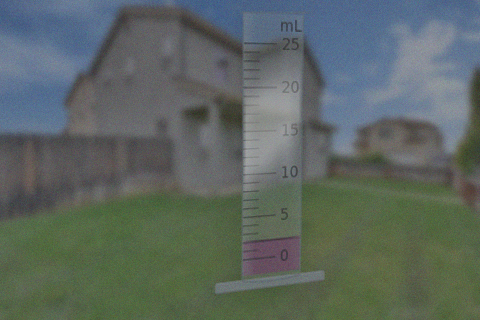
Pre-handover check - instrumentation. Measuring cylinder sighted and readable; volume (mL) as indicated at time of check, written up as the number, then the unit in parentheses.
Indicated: 2 (mL)
